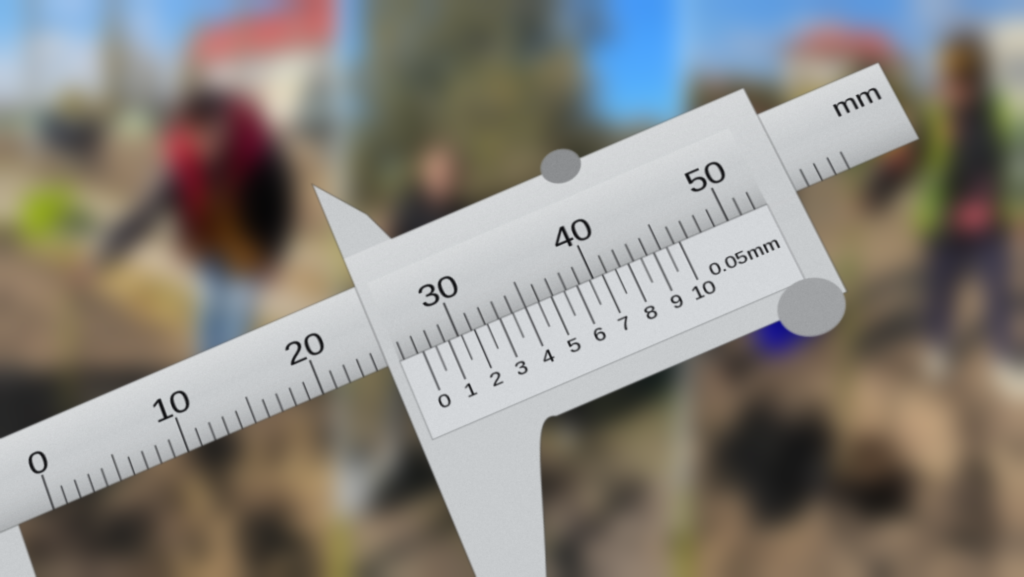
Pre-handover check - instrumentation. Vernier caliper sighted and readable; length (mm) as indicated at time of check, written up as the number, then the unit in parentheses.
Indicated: 27.4 (mm)
